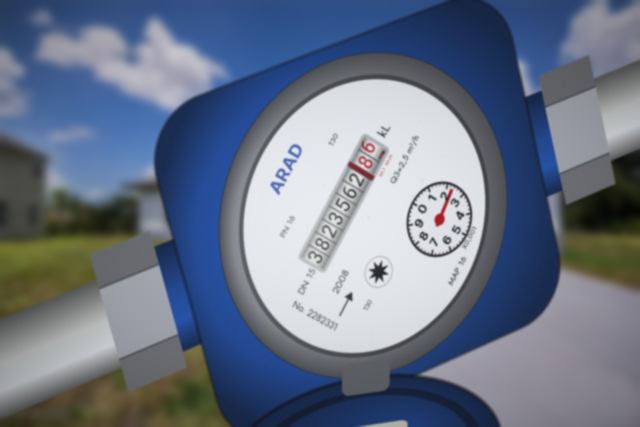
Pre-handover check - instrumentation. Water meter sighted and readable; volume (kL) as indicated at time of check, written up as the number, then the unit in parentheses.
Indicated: 3823562.862 (kL)
